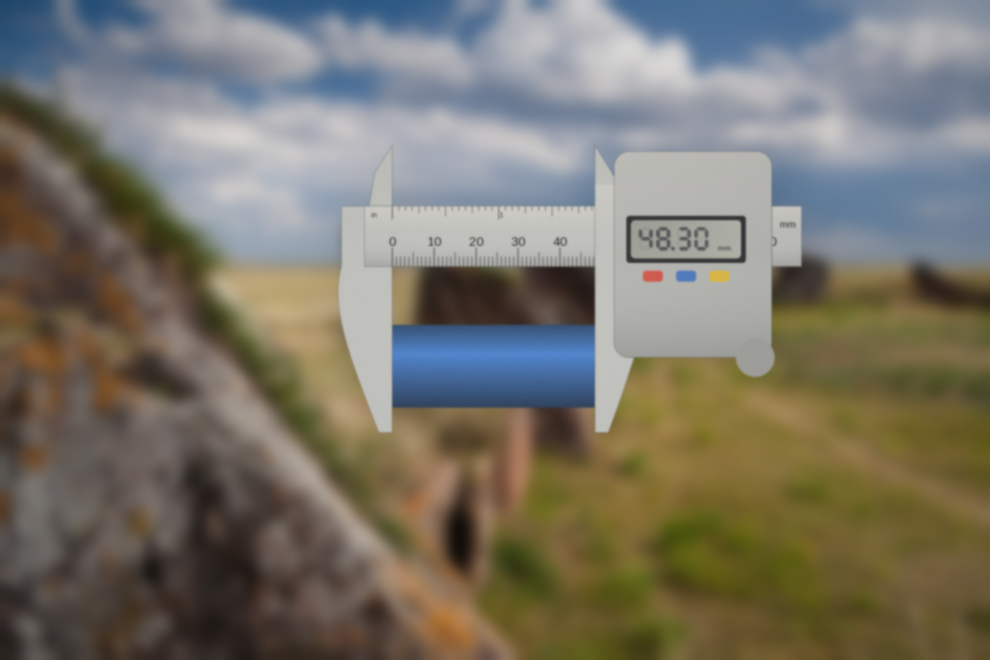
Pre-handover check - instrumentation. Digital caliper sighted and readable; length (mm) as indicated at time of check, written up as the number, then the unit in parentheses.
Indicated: 48.30 (mm)
